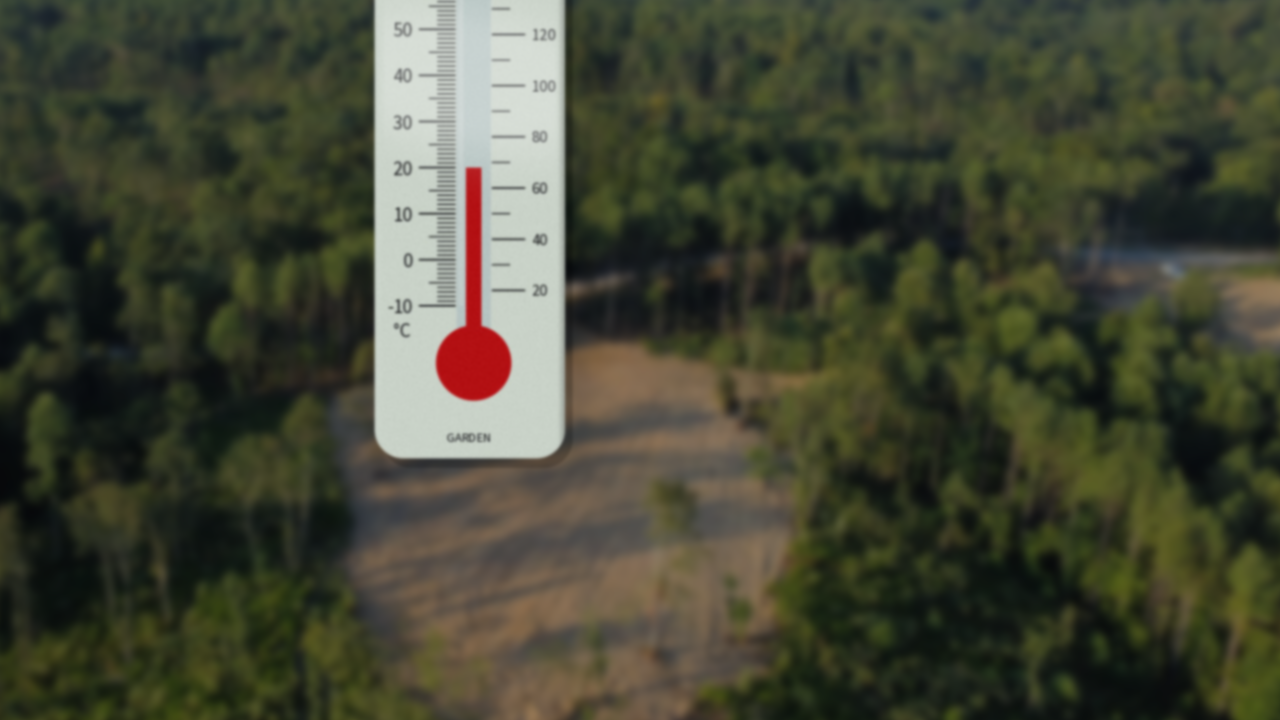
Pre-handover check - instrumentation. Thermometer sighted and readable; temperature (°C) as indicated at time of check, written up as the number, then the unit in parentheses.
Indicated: 20 (°C)
